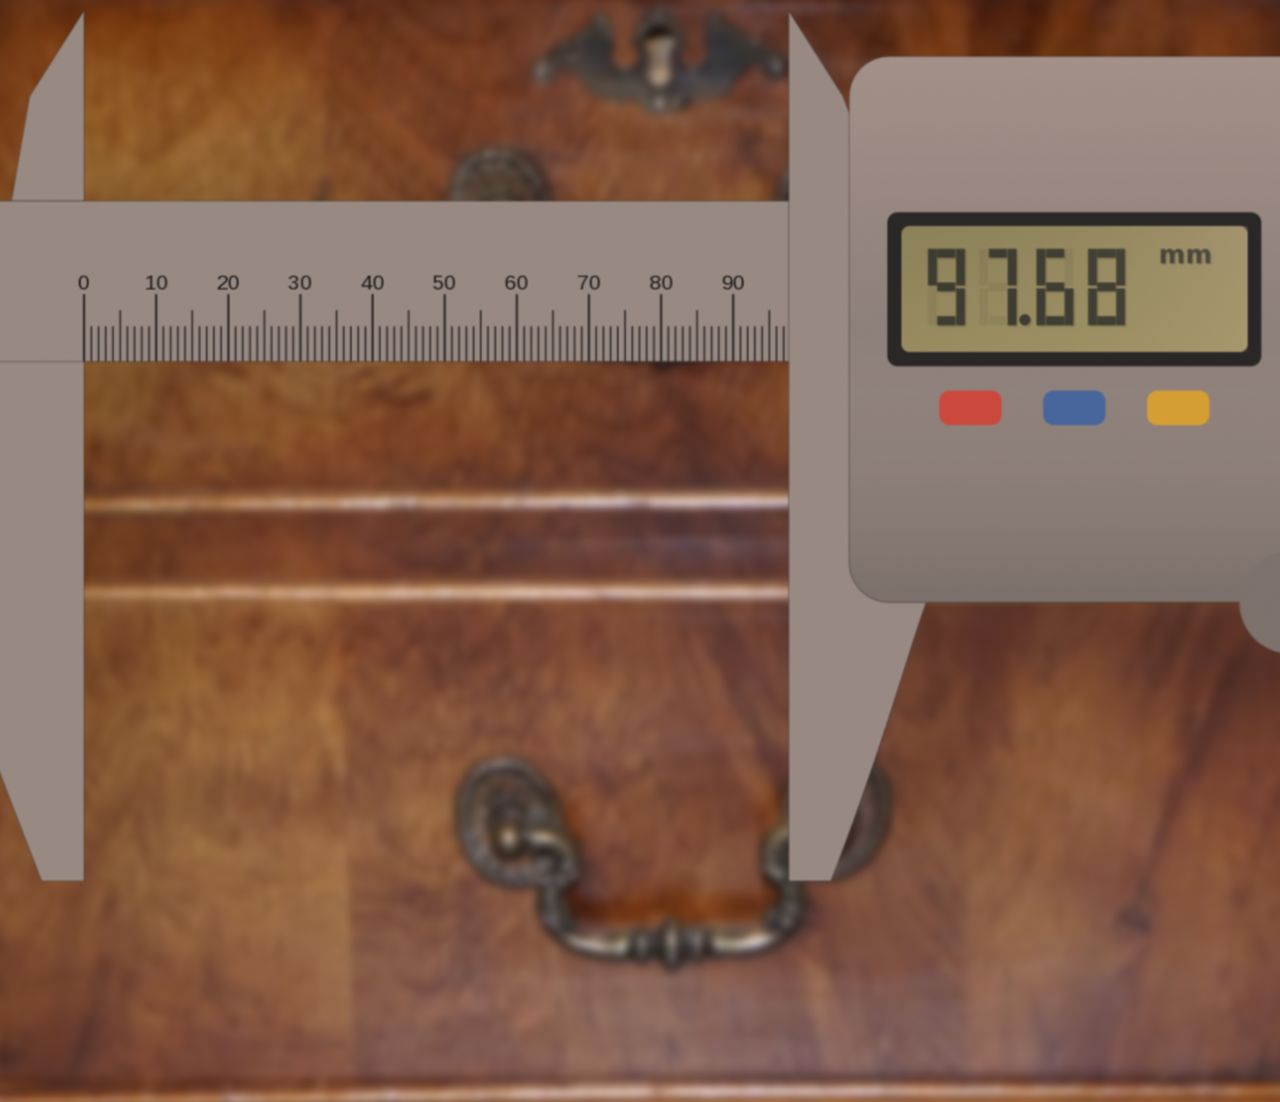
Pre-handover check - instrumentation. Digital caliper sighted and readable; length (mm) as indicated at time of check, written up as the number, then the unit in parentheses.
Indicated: 97.68 (mm)
